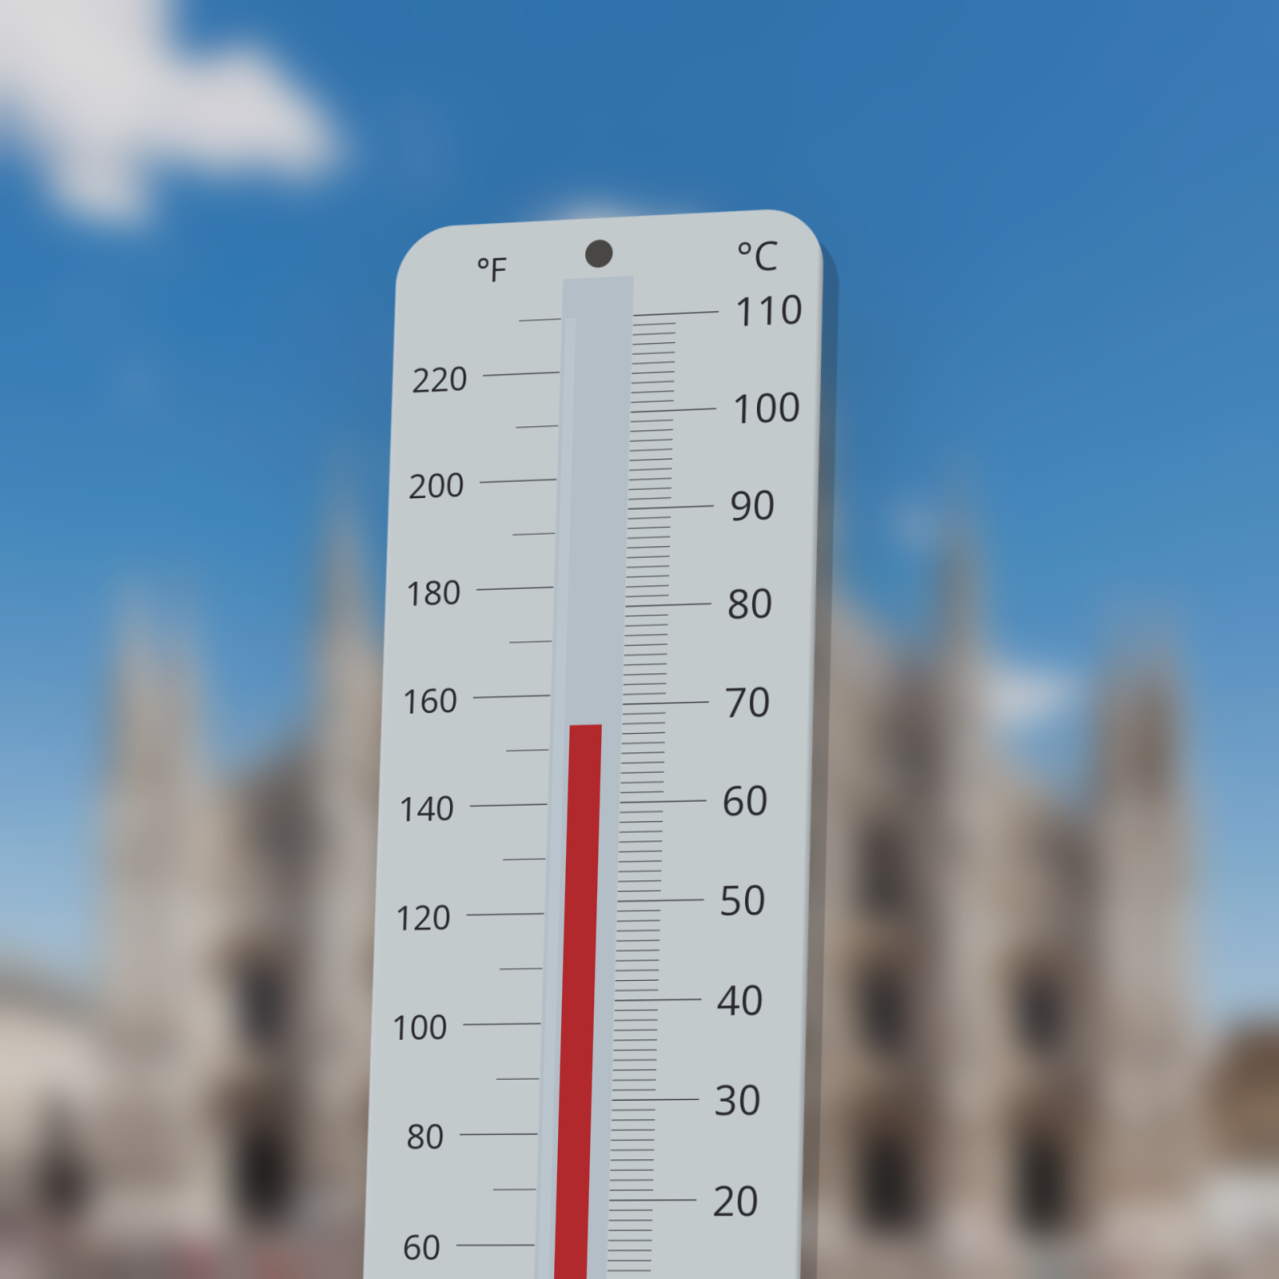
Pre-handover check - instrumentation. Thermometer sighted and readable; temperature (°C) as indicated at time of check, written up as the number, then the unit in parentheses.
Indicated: 68 (°C)
